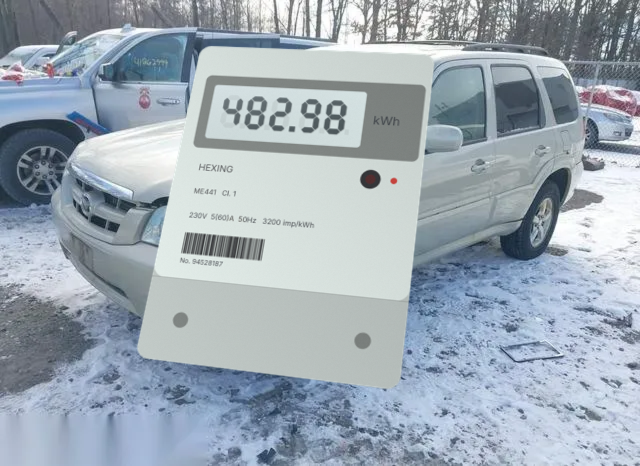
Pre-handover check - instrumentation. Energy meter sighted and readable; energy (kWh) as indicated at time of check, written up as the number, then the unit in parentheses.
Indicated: 482.98 (kWh)
